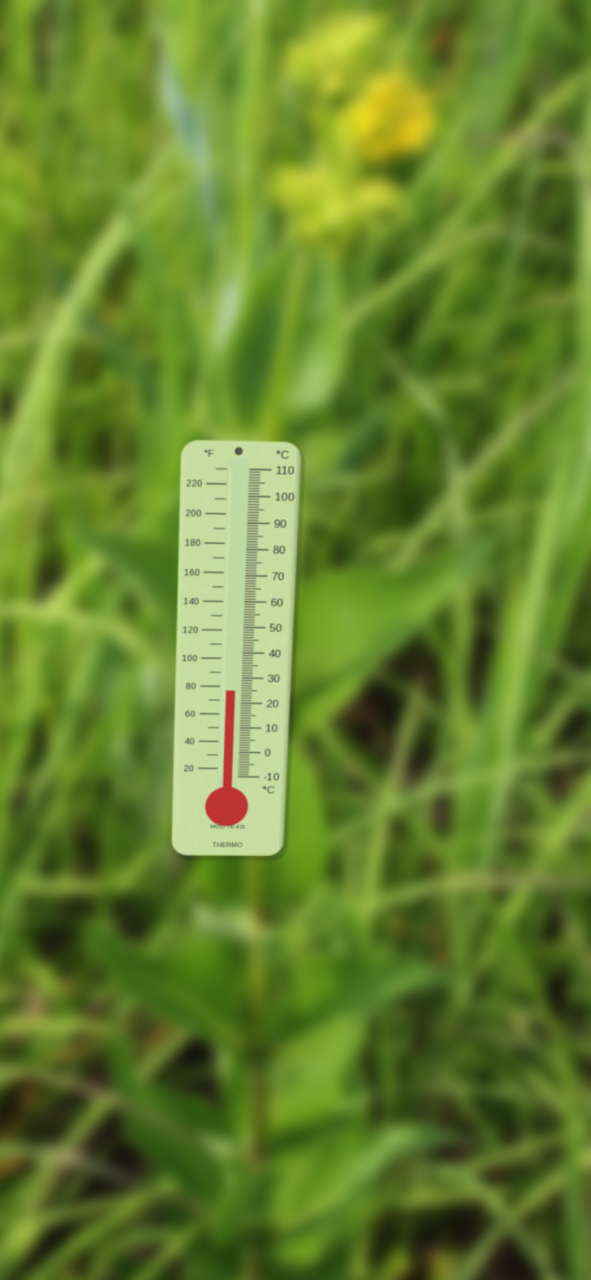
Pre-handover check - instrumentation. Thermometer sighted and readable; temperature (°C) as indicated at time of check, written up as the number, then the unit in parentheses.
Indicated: 25 (°C)
